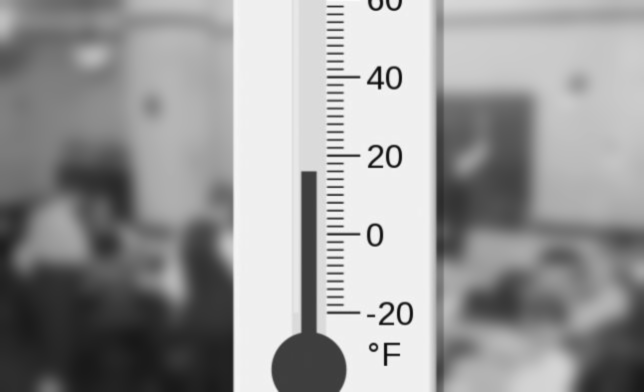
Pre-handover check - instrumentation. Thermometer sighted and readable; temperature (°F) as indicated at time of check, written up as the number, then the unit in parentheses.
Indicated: 16 (°F)
